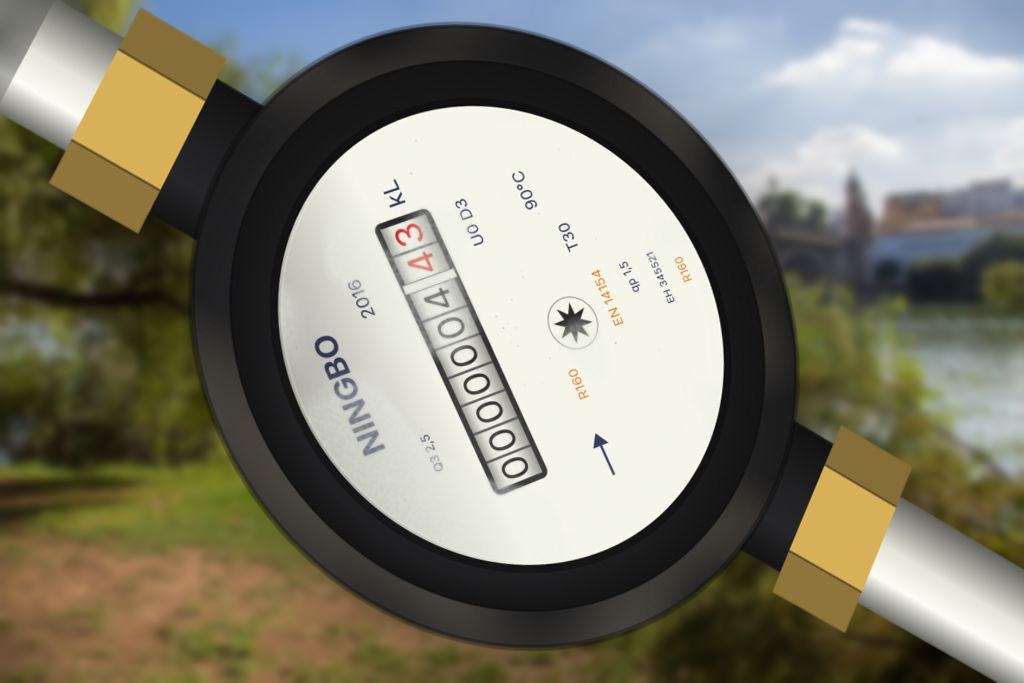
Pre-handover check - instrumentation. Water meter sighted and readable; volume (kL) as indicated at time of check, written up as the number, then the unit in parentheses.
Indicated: 4.43 (kL)
